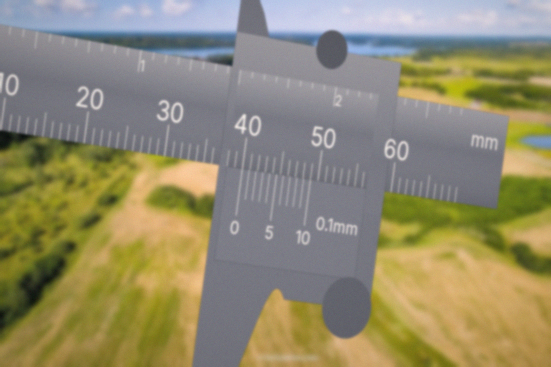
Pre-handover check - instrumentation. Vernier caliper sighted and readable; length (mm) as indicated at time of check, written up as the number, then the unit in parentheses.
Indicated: 40.0 (mm)
